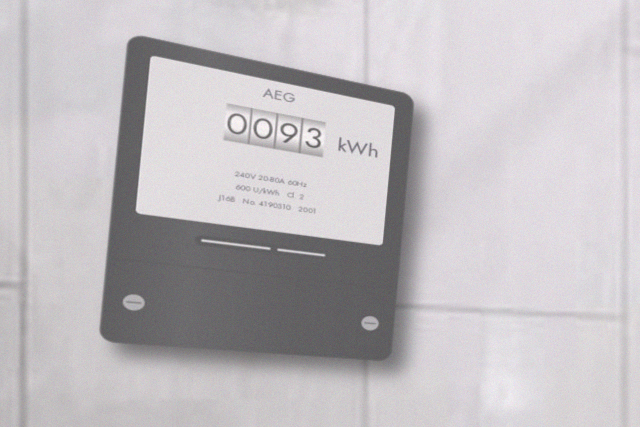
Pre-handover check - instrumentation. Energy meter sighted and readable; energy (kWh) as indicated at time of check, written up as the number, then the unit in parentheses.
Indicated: 93 (kWh)
